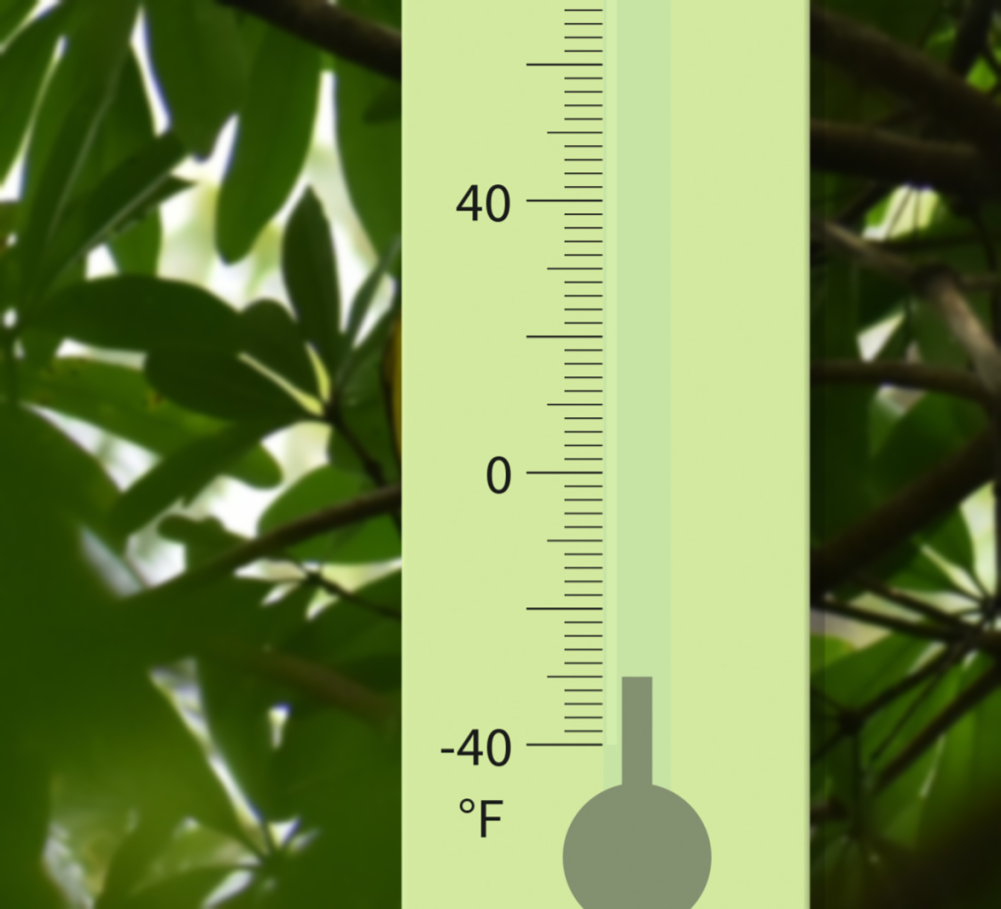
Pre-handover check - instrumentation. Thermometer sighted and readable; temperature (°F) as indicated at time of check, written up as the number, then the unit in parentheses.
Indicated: -30 (°F)
